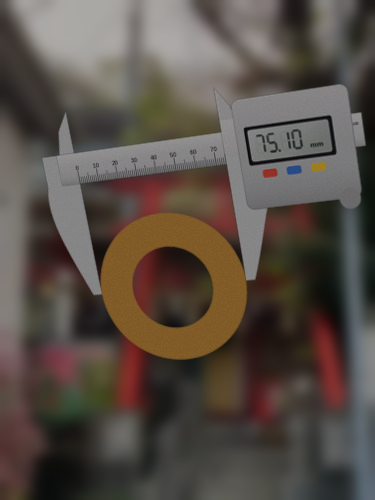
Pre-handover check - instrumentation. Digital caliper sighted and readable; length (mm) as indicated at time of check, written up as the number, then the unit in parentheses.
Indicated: 75.10 (mm)
